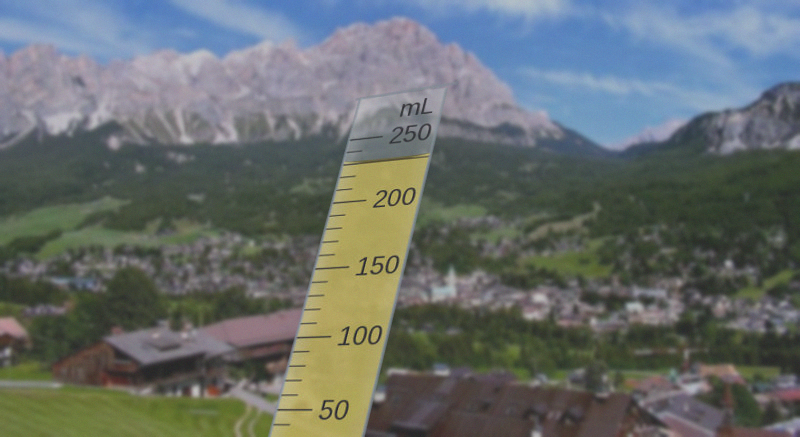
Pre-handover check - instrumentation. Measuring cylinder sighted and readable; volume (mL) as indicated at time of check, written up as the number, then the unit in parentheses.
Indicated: 230 (mL)
